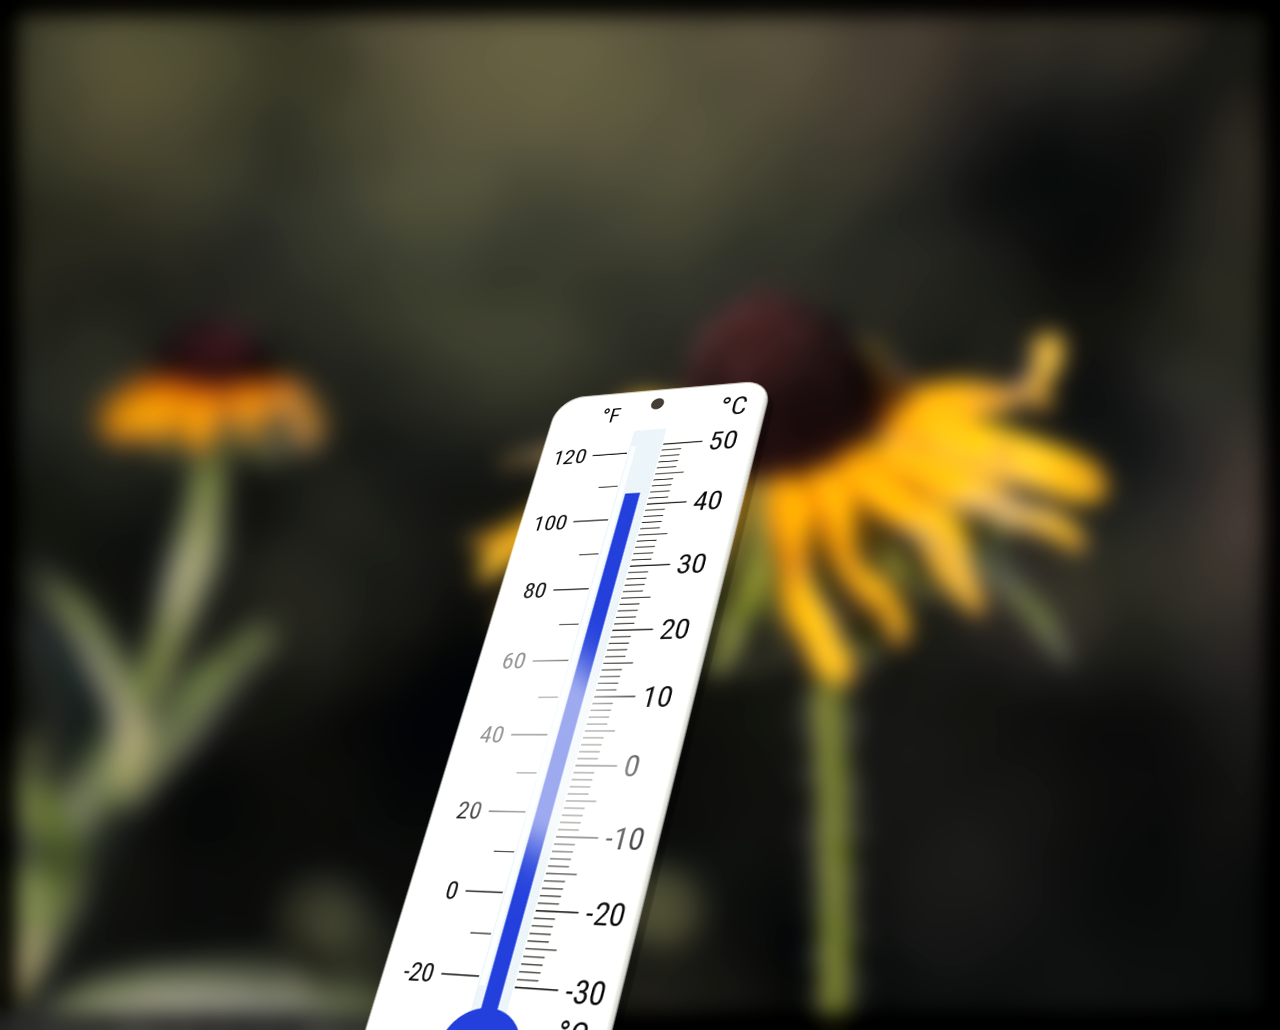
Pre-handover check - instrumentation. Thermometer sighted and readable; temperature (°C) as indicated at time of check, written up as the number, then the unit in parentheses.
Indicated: 42 (°C)
